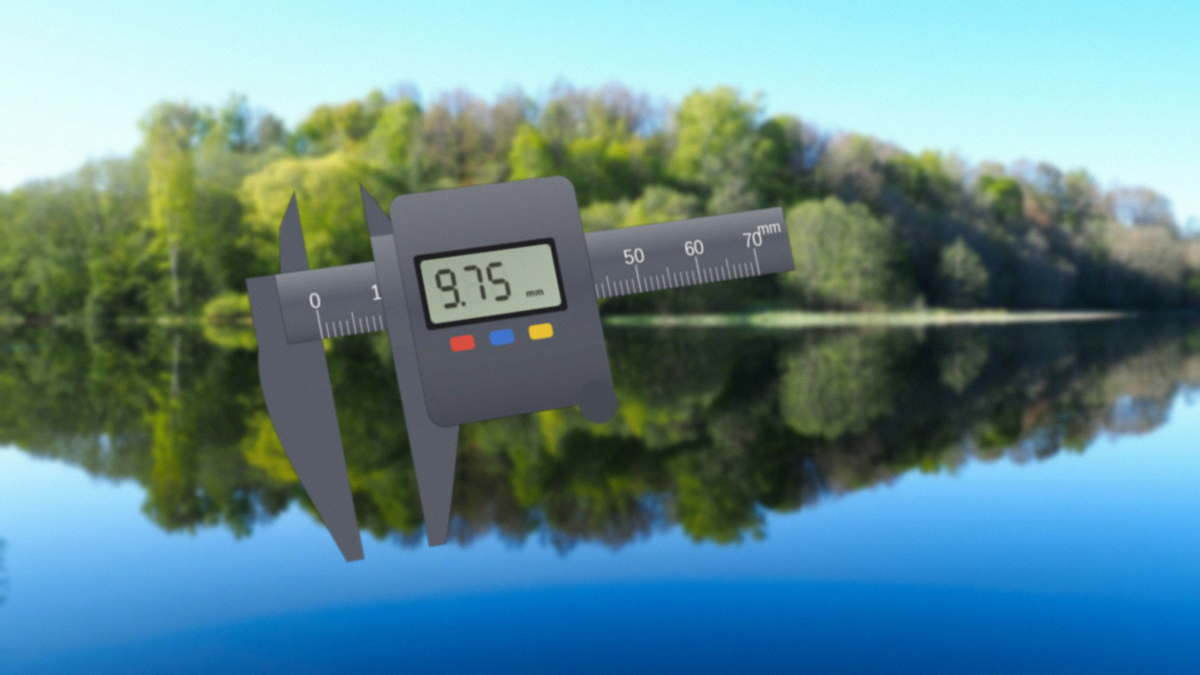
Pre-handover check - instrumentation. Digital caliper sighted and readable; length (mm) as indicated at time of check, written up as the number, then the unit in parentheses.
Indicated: 9.75 (mm)
